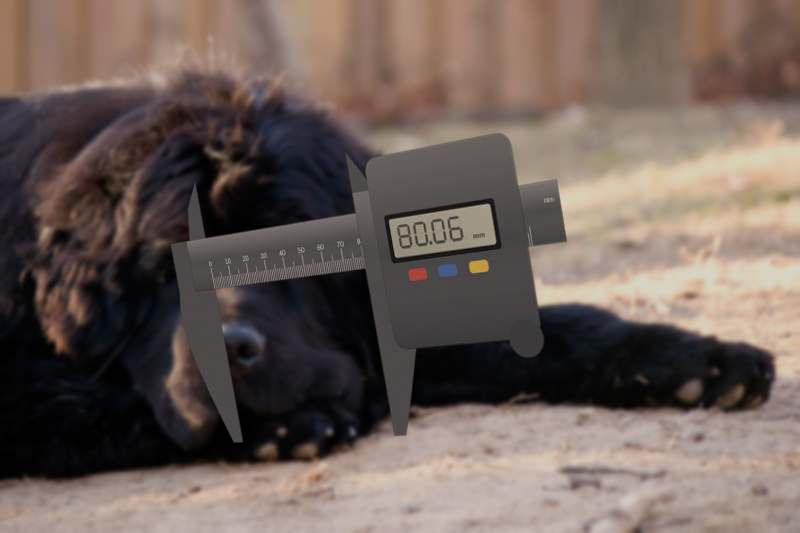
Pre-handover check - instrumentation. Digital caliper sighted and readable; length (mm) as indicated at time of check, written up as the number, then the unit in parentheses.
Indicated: 80.06 (mm)
